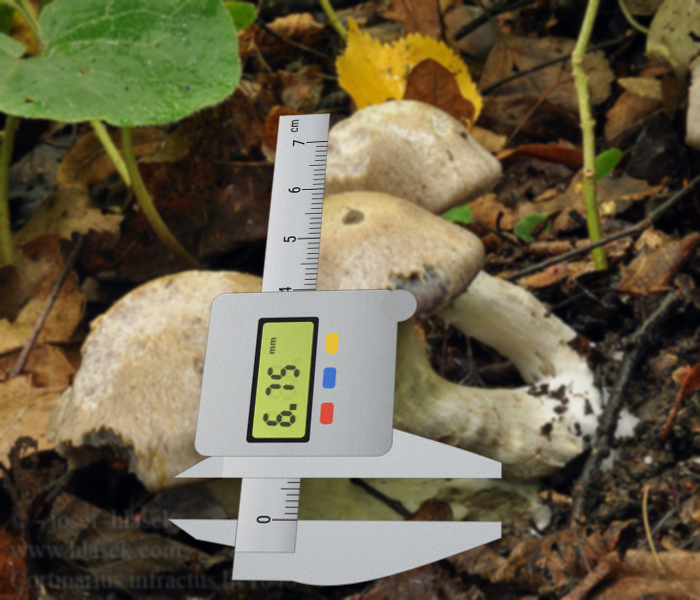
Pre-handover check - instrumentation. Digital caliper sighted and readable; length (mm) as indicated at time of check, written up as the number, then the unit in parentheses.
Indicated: 6.75 (mm)
